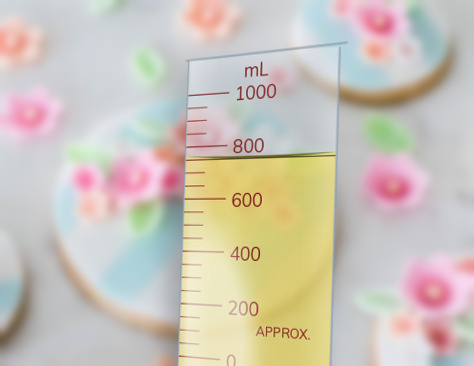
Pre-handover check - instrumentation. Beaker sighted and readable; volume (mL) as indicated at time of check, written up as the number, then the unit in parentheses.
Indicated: 750 (mL)
